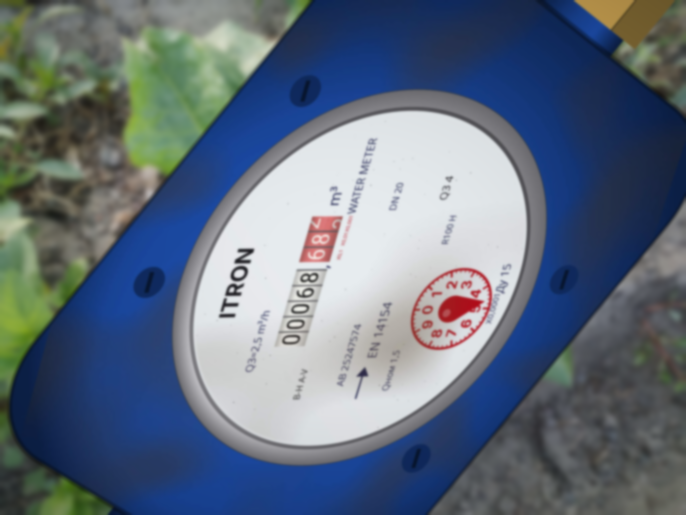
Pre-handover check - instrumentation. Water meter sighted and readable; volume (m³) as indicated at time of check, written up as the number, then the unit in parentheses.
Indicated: 68.6824 (m³)
